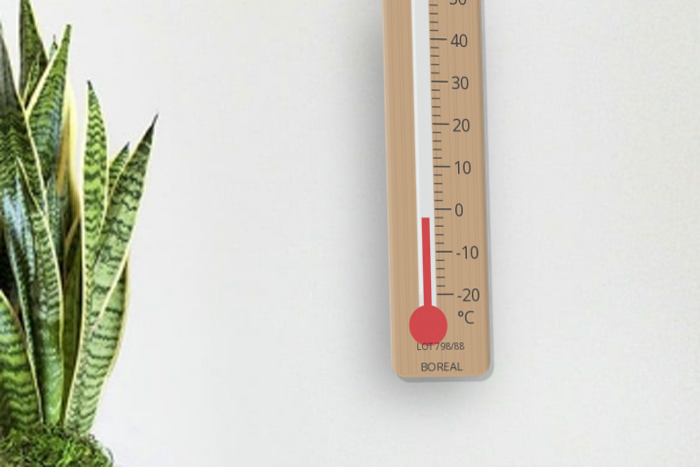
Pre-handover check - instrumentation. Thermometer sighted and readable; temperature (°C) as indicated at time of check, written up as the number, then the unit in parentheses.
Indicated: -2 (°C)
